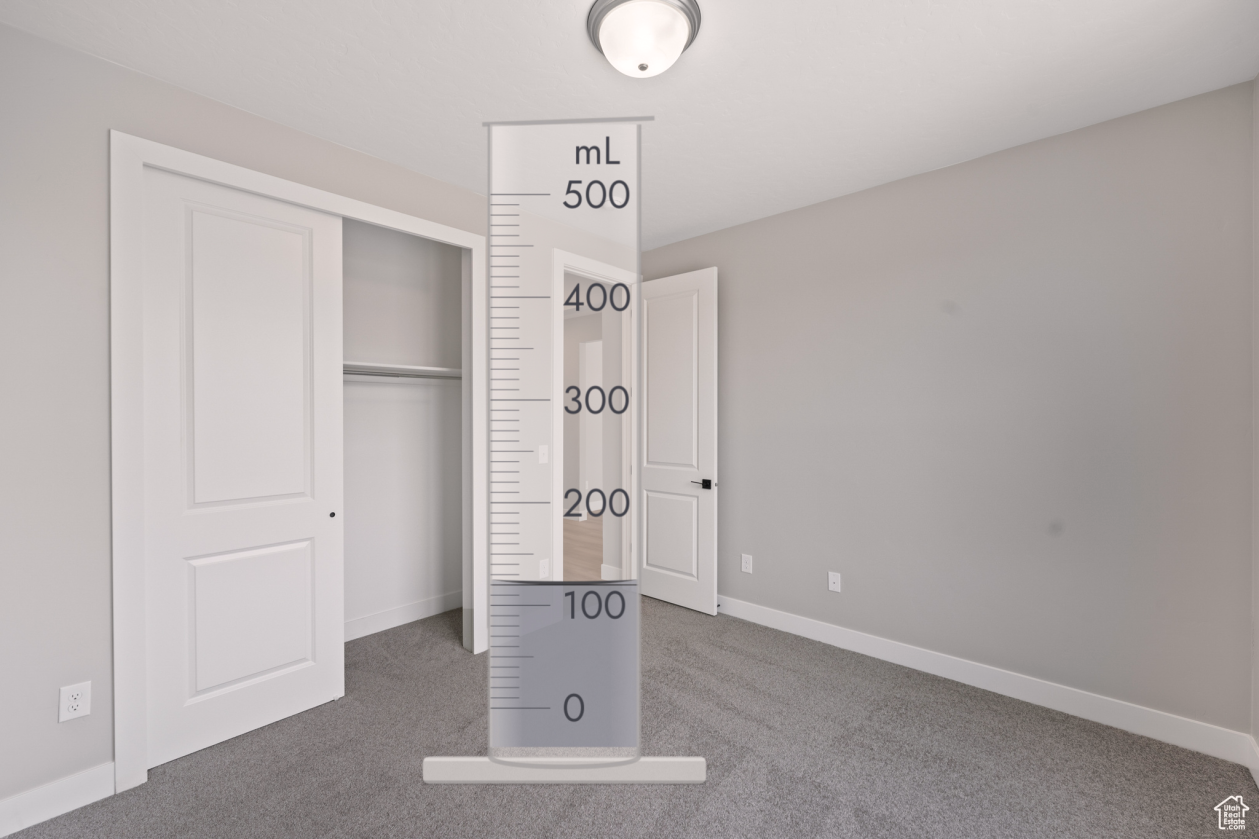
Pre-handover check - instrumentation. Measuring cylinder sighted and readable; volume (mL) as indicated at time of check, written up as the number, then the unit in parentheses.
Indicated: 120 (mL)
